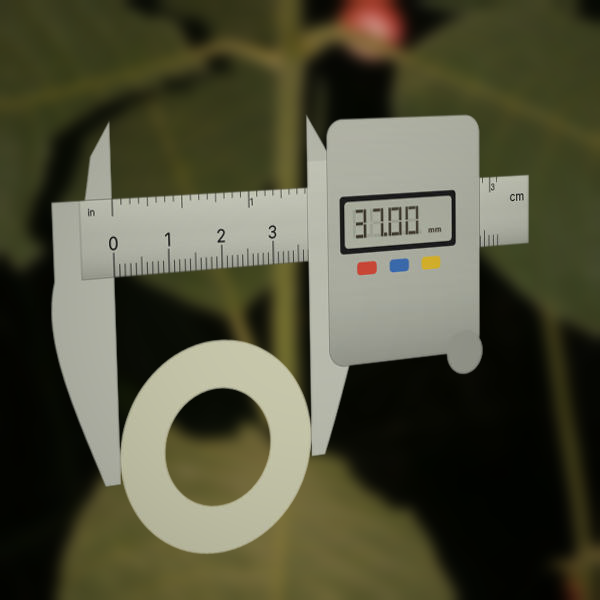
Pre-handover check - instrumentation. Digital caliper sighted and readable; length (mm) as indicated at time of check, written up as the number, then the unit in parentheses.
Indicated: 37.00 (mm)
